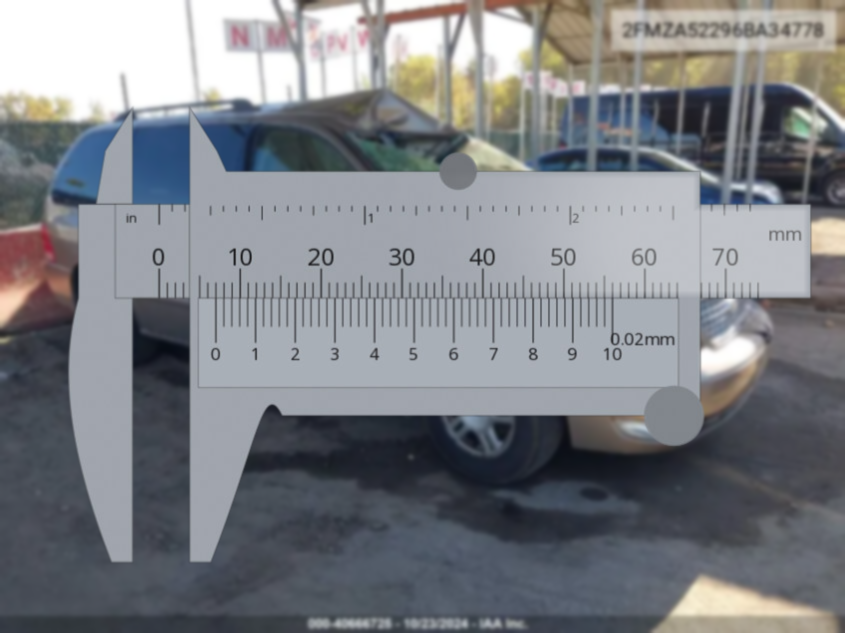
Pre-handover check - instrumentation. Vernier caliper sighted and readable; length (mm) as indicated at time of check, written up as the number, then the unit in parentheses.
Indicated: 7.0 (mm)
